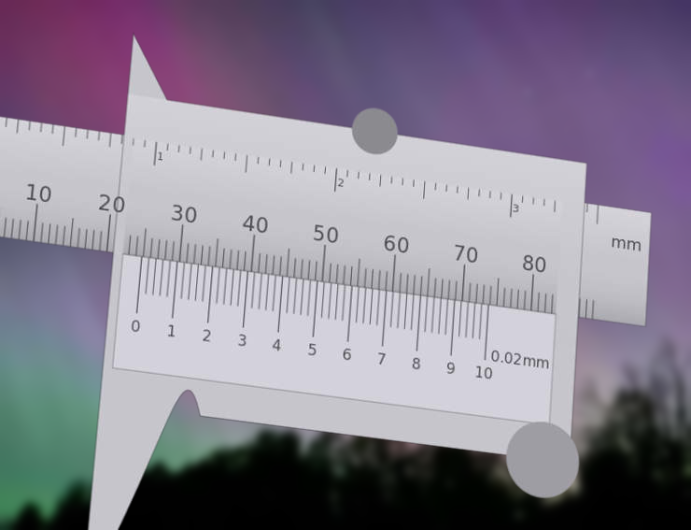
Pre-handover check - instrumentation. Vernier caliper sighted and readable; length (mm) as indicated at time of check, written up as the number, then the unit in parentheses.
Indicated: 24.8 (mm)
